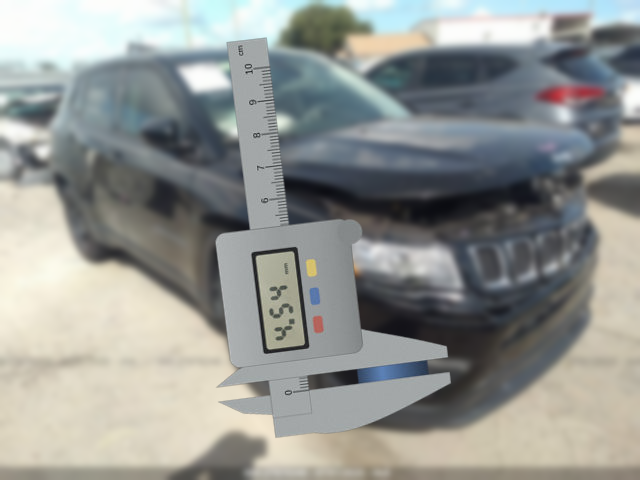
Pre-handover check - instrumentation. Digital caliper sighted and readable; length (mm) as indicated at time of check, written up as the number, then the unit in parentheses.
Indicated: 4.54 (mm)
